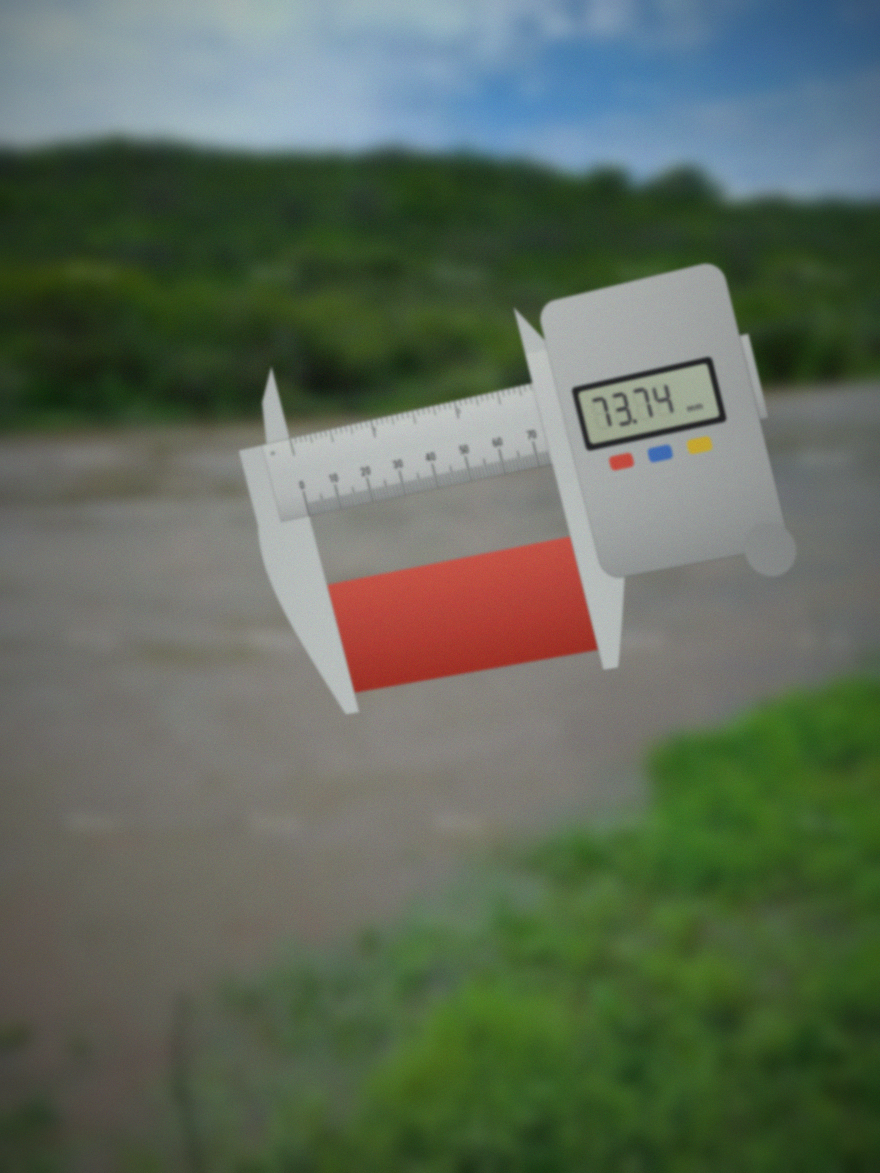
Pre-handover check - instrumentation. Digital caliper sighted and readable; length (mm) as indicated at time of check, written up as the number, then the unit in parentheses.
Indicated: 73.74 (mm)
